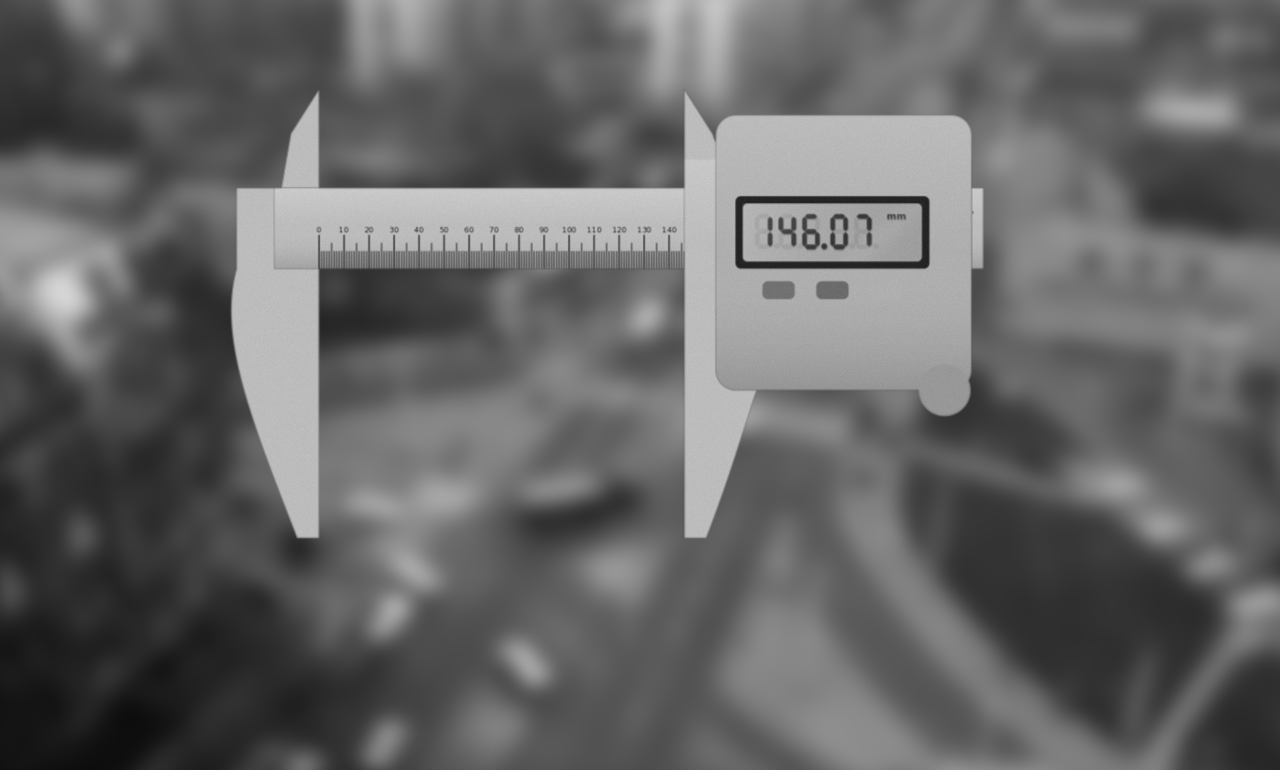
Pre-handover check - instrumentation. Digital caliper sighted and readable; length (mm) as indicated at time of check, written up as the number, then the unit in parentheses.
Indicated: 146.07 (mm)
